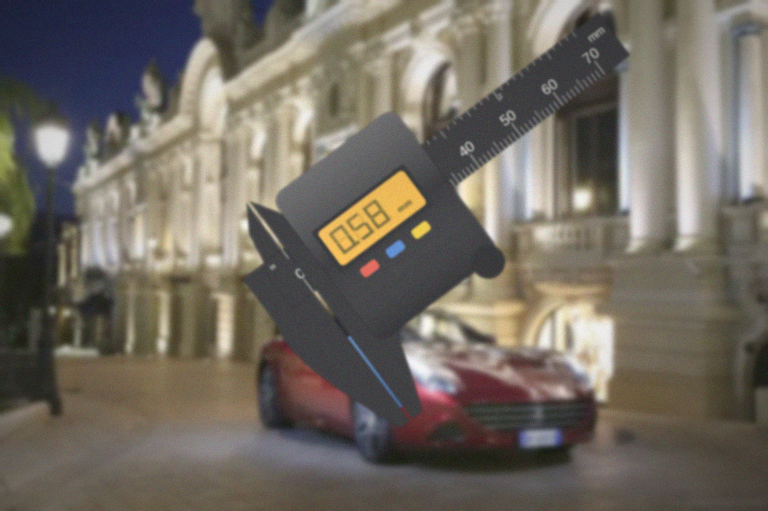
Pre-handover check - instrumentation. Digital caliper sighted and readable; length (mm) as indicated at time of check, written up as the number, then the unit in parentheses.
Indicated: 0.58 (mm)
